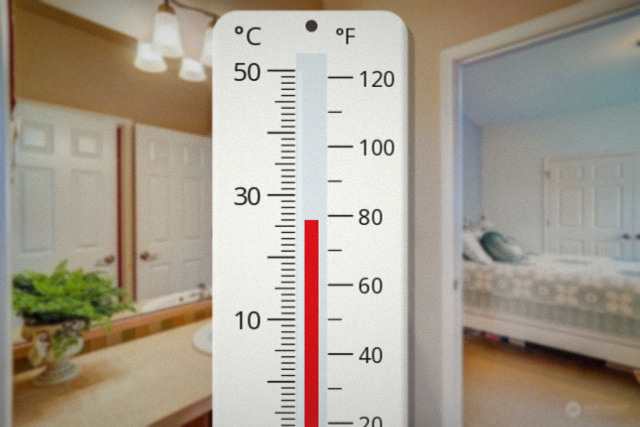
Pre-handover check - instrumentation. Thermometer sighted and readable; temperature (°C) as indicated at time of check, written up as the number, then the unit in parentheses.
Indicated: 26 (°C)
